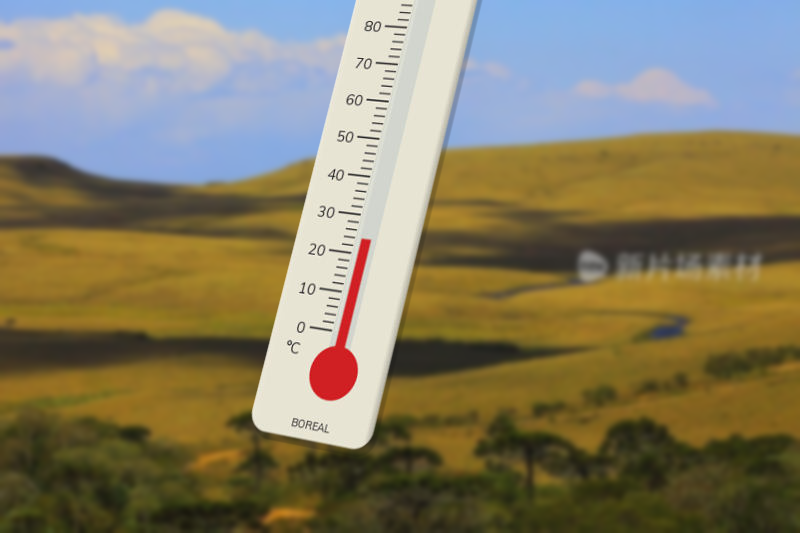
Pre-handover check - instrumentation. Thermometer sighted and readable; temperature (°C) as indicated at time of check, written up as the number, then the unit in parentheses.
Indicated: 24 (°C)
